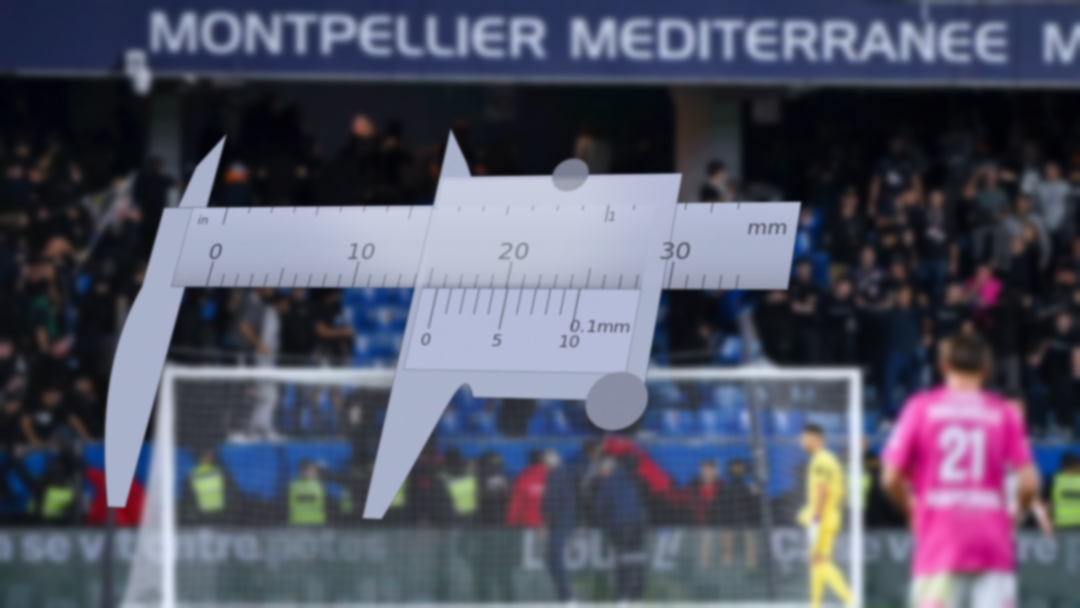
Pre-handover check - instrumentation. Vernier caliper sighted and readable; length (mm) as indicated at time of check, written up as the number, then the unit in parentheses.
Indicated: 15.6 (mm)
